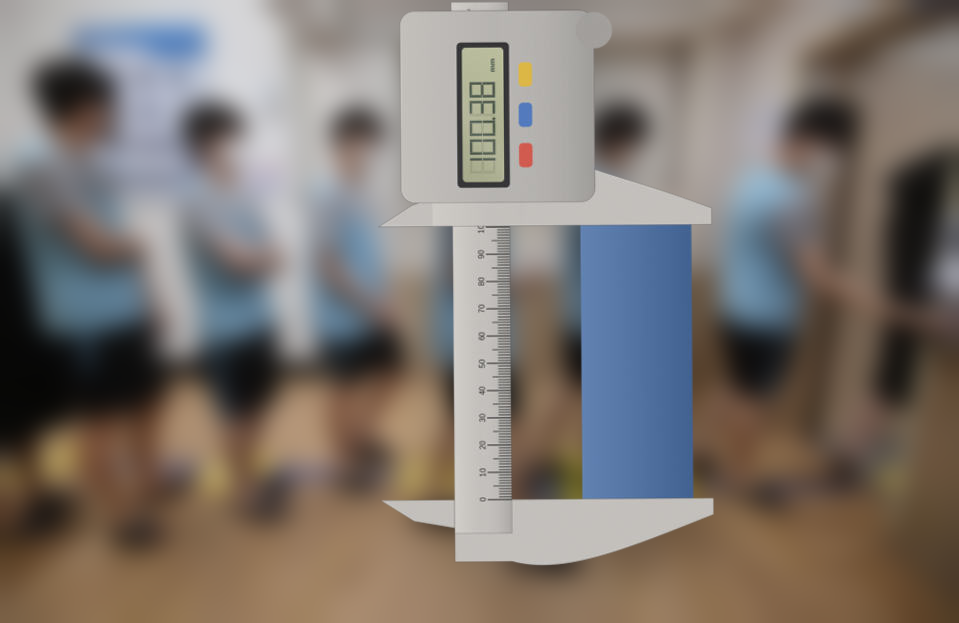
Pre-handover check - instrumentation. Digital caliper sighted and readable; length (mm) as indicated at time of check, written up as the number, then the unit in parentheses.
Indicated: 100.38 (mm)
